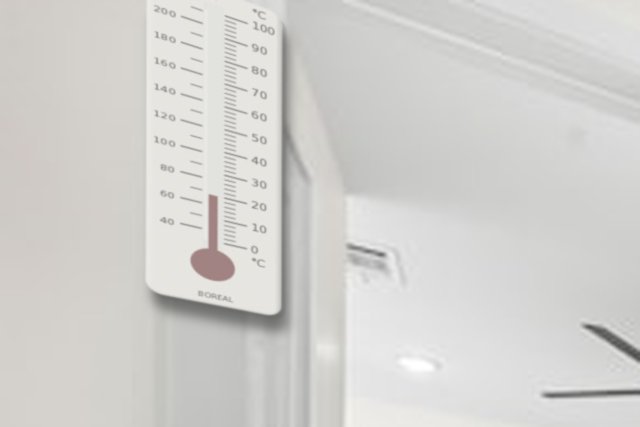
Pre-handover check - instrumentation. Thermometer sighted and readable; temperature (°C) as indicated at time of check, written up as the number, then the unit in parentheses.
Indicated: 20 (°C)
